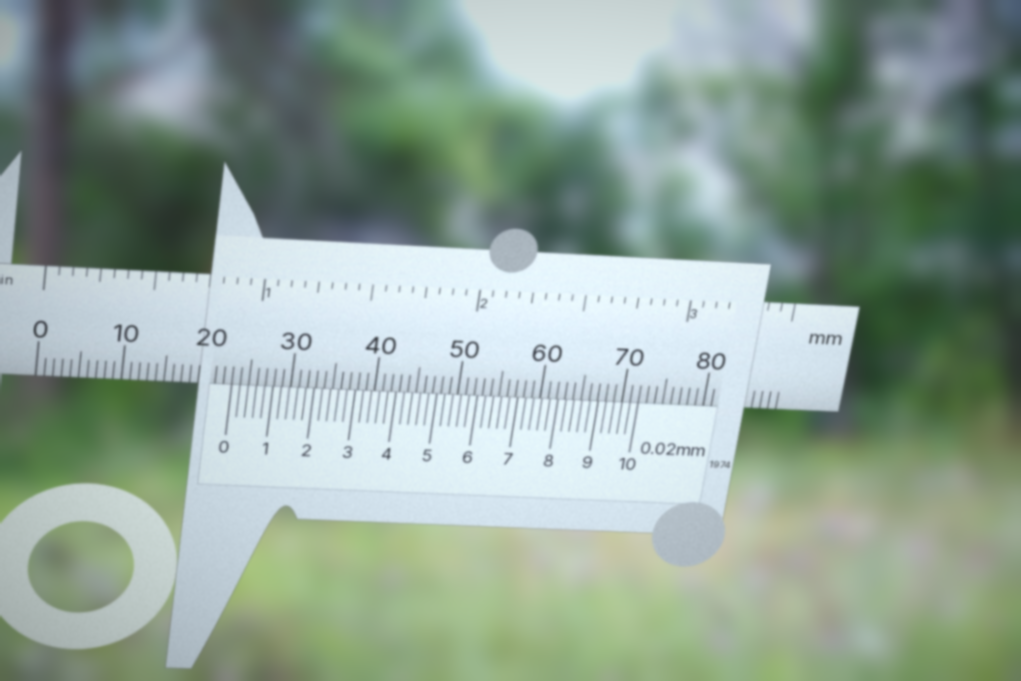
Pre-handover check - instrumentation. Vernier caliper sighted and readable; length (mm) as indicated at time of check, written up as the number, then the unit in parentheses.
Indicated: 23.0 (mm)
